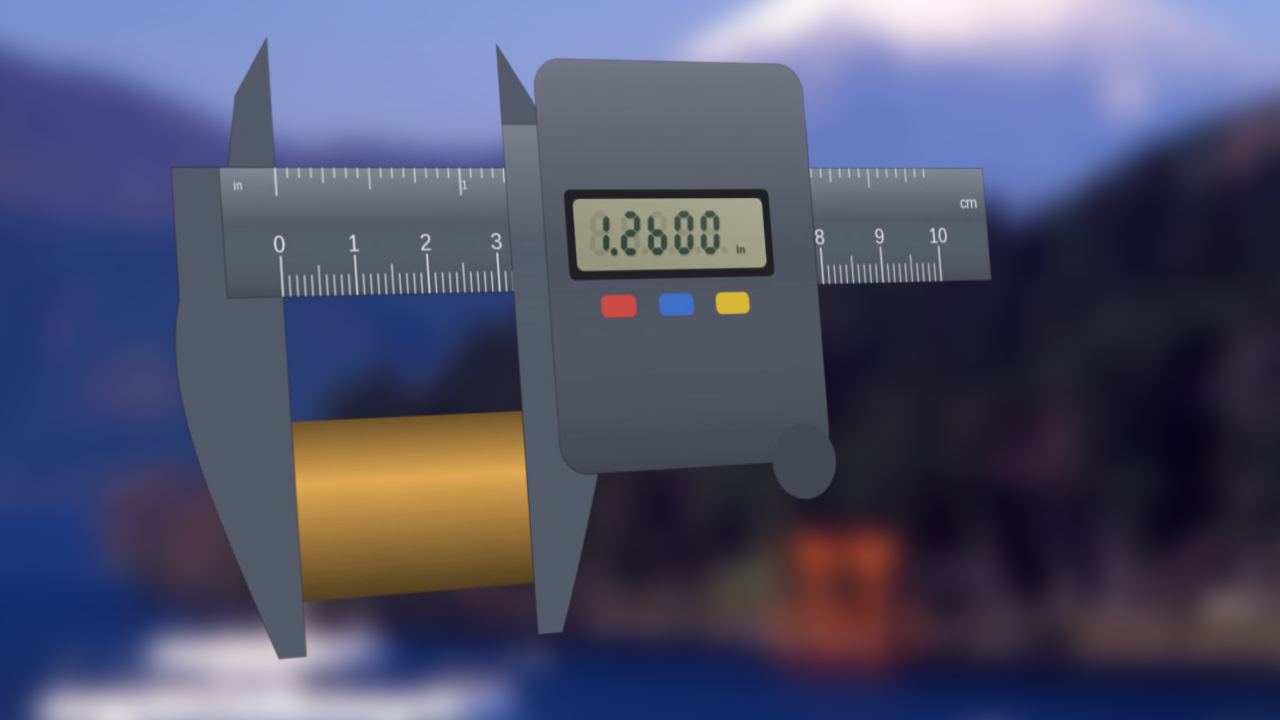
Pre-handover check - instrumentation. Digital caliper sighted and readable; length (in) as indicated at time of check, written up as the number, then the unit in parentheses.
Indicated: 1.2600 (in)
